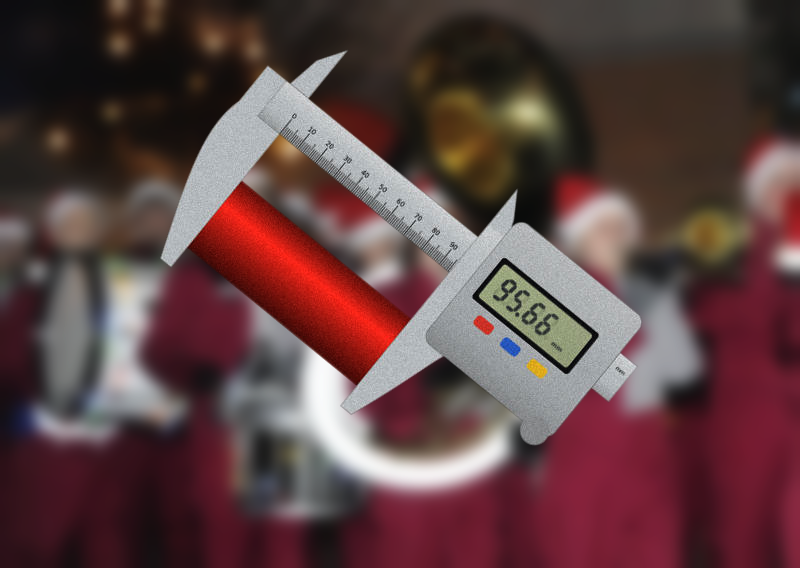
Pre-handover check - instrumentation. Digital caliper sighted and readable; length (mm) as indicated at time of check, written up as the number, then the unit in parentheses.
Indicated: 95.66 (mm)
